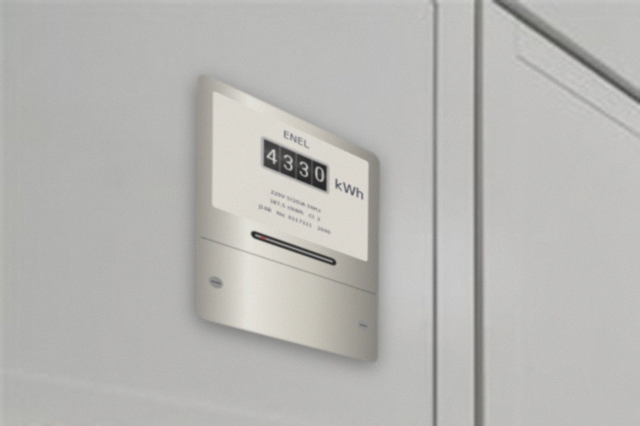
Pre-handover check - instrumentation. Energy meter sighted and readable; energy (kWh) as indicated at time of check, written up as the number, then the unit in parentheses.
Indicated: 4330 (kWh)
